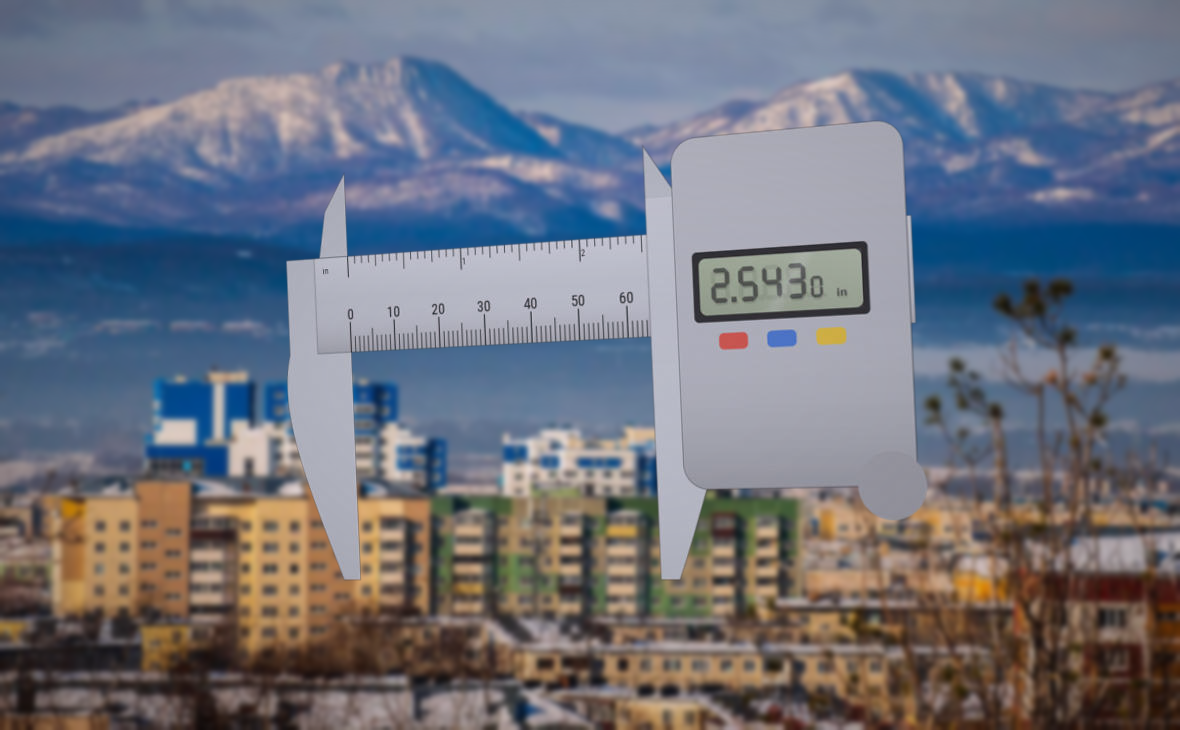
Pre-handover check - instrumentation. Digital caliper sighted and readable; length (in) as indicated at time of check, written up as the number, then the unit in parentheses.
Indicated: 2.5430 (in)
